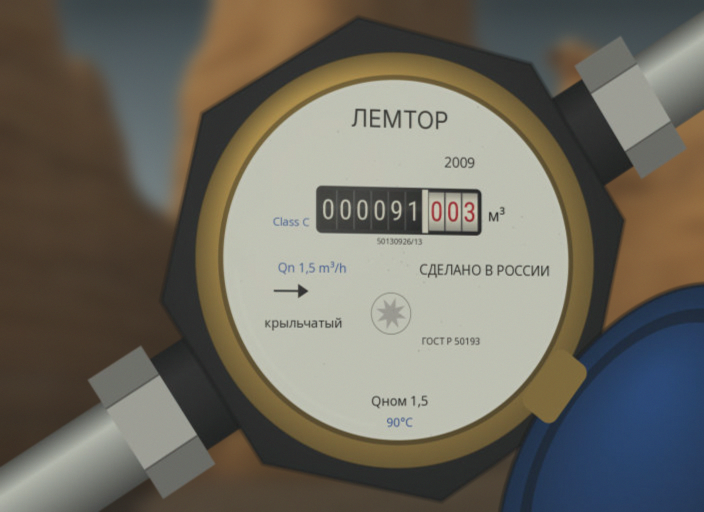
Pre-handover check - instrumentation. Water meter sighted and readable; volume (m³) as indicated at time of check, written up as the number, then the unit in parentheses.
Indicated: 91.003 (m³)
